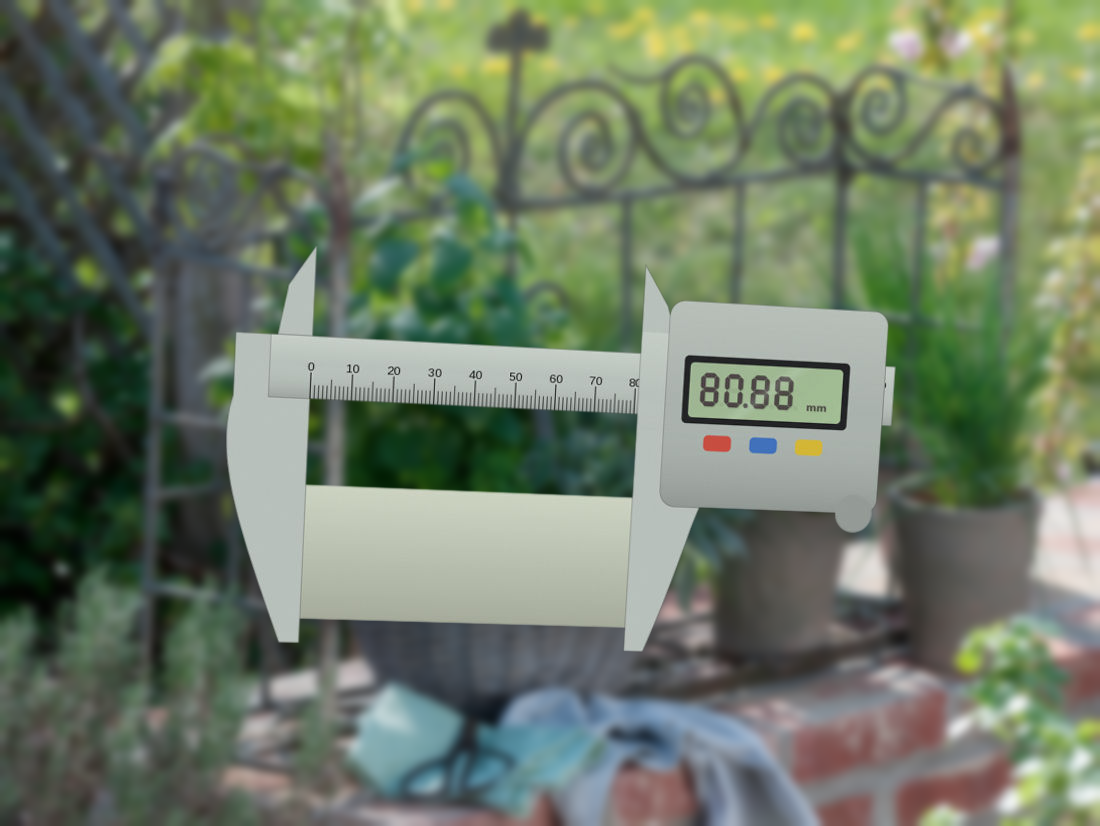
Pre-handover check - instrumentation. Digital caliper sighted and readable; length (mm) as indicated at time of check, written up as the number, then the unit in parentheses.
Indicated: 80.88 (mm)
